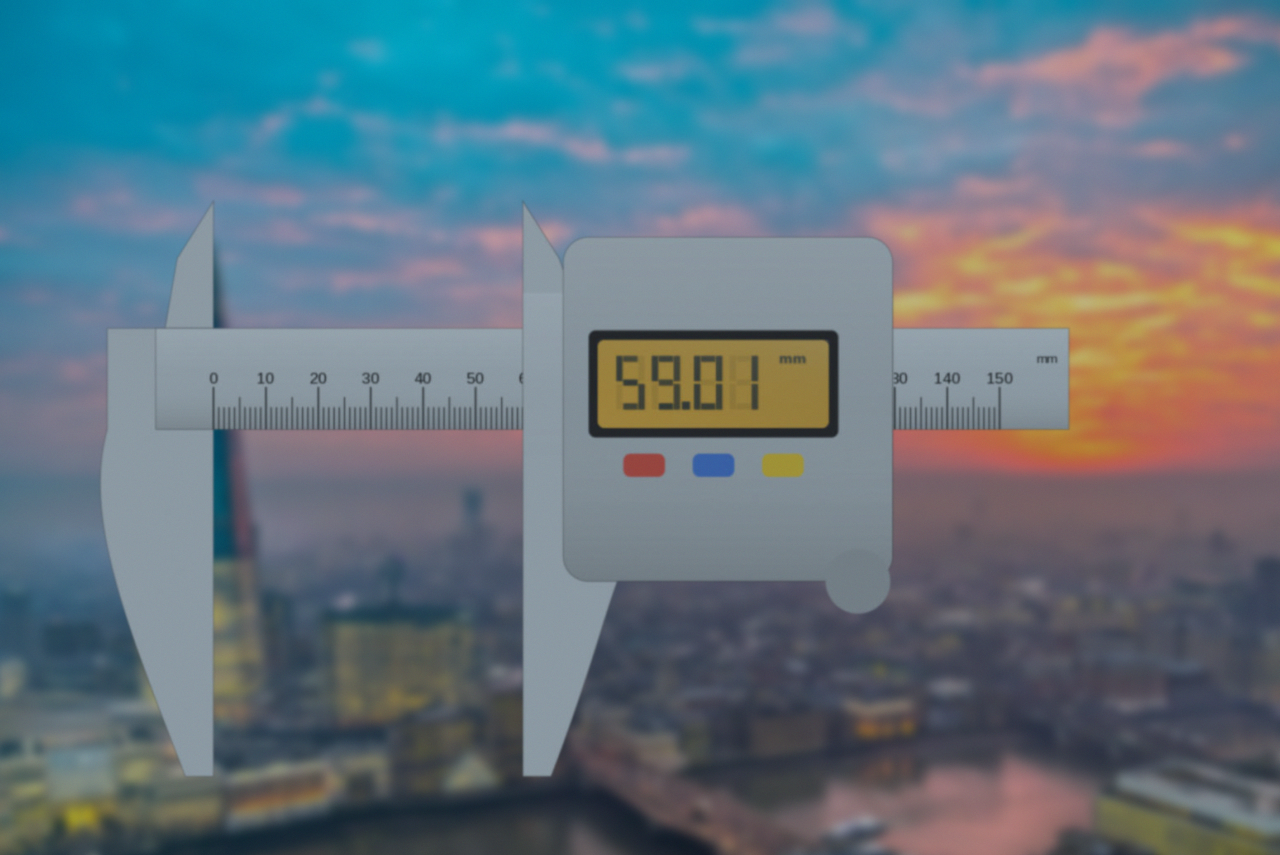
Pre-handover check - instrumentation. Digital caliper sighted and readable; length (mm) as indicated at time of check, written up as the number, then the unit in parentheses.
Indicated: 59.01 (mm)
